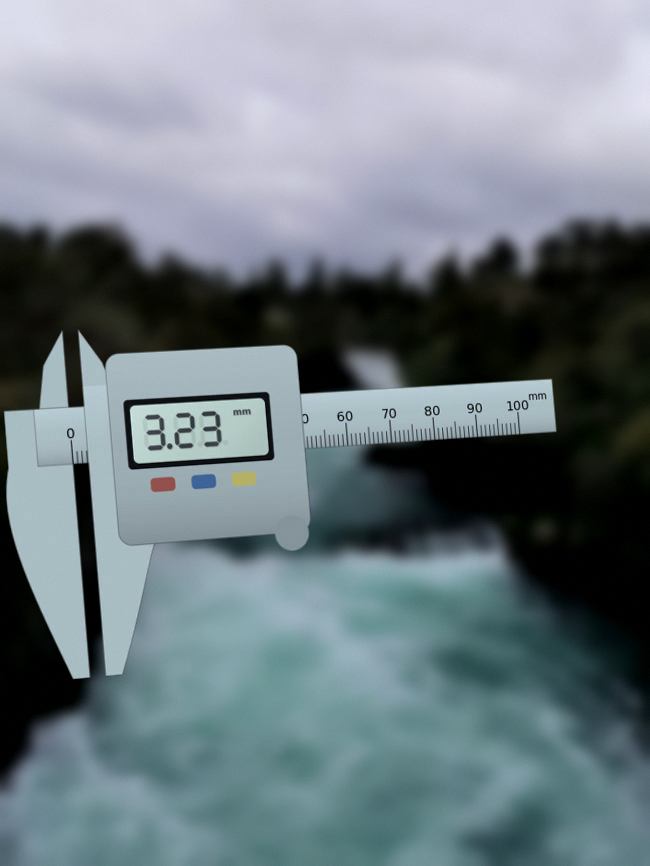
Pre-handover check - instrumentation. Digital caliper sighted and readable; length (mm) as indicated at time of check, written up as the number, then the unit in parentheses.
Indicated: 3.23 (mm)
